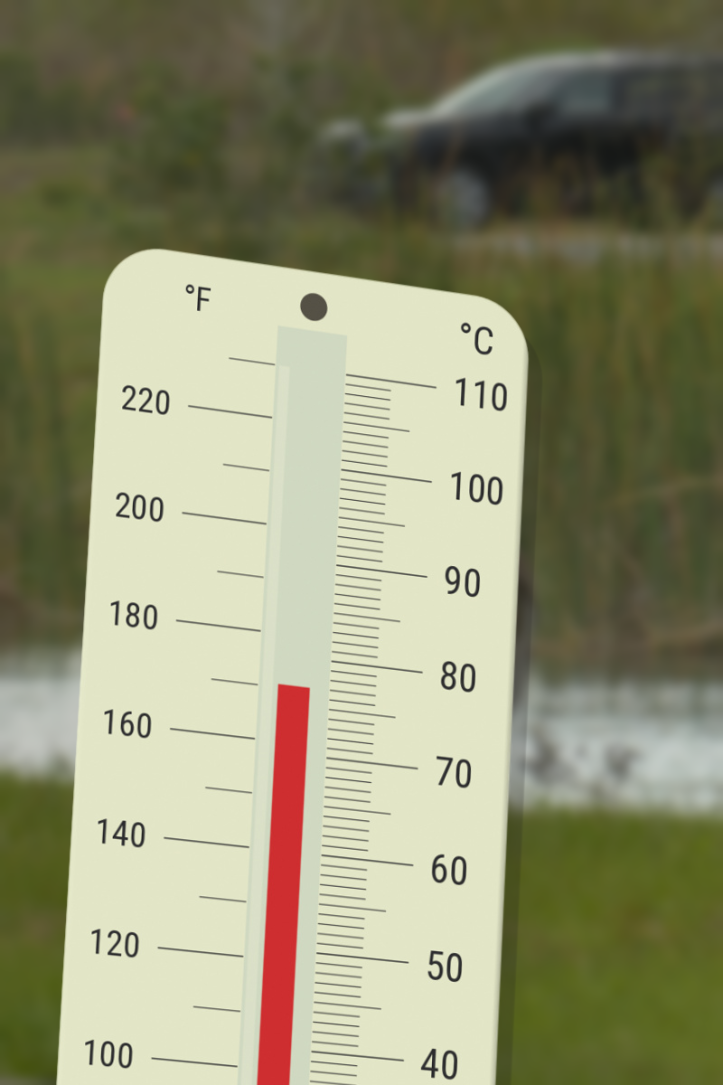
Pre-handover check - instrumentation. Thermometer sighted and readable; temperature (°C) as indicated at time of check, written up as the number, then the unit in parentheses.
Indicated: 77 (°C)
